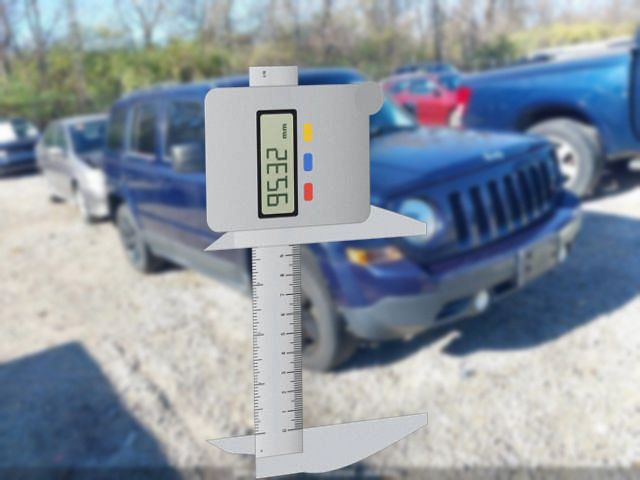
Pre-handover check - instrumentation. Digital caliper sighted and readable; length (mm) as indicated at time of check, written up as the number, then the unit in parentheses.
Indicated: 95.32 (mm)
